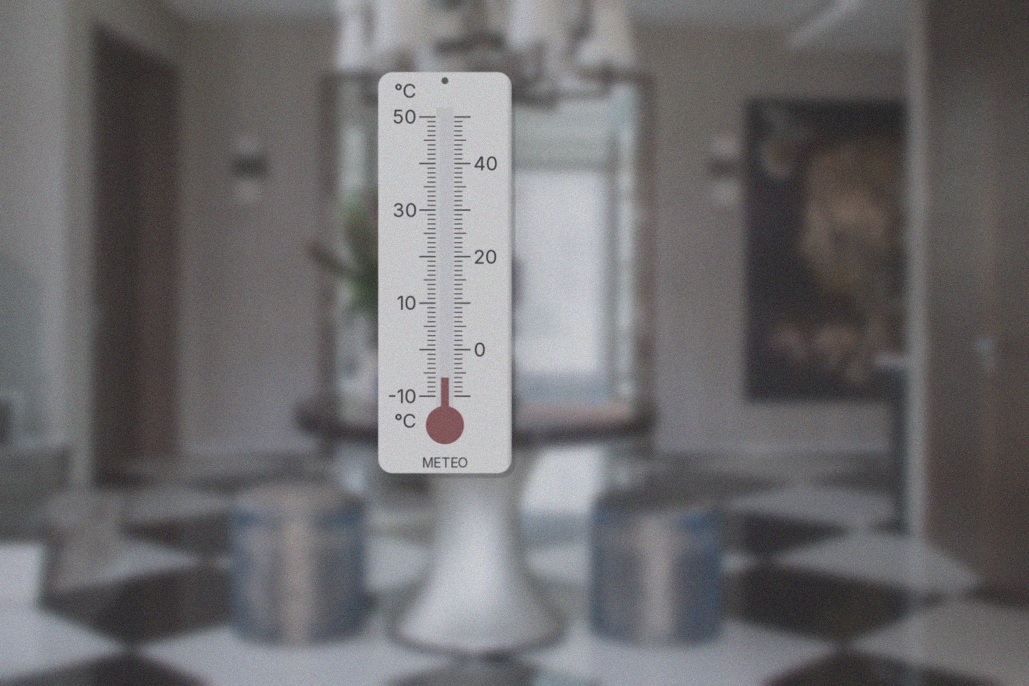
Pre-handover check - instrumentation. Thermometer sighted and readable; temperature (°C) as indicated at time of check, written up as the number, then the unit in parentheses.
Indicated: -6 (°C)
